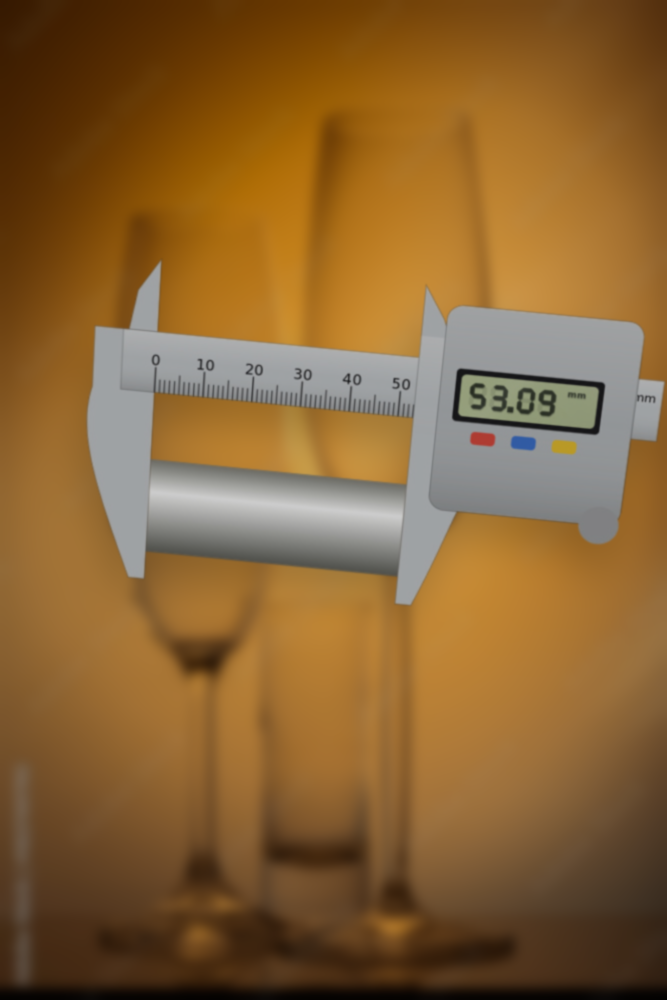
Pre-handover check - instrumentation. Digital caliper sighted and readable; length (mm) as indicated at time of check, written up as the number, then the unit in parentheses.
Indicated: 53.09 (mm)
